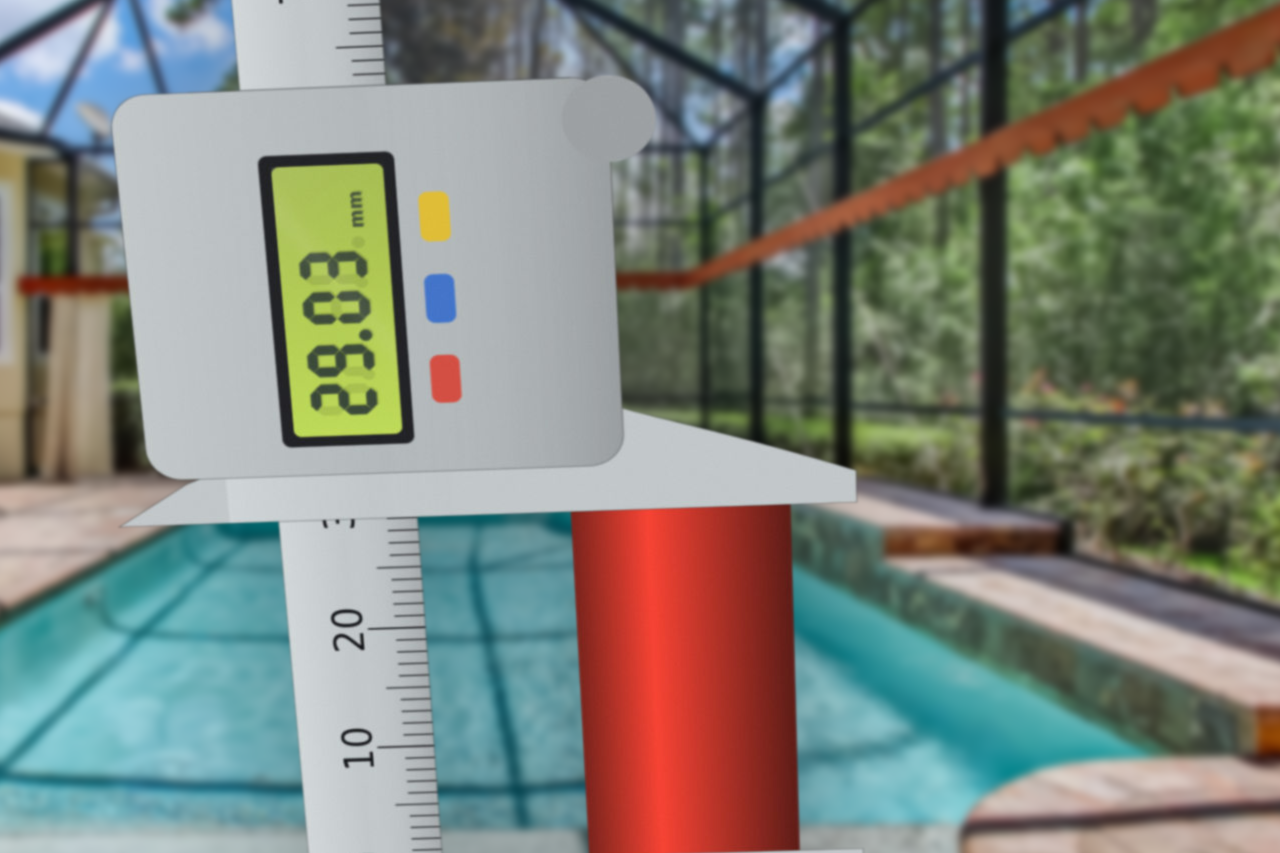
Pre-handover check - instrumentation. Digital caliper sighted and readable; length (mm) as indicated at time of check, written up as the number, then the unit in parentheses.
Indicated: 29.03 (mm)
